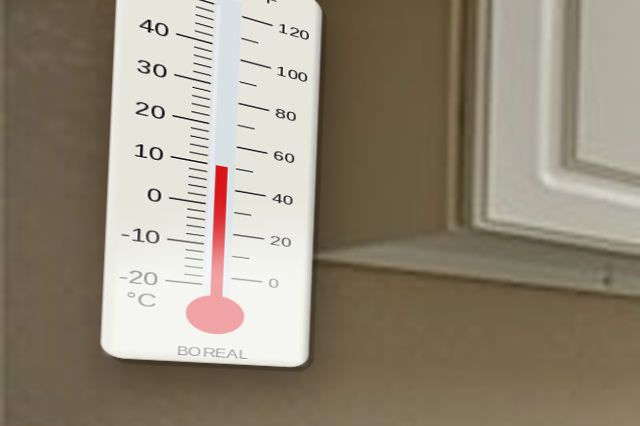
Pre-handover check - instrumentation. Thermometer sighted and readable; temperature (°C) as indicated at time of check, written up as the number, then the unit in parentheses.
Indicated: 10 (°C)
